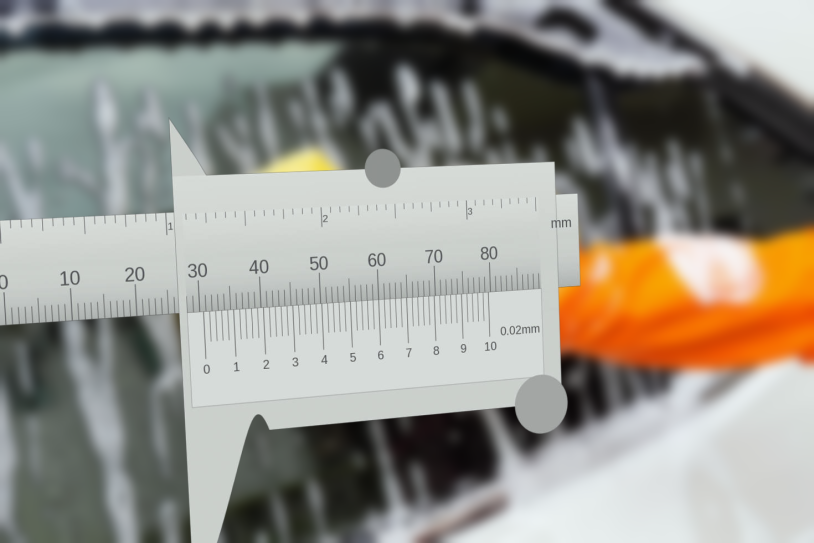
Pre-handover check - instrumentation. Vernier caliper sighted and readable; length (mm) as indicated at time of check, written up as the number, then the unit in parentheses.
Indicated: 30.6 (mm)
